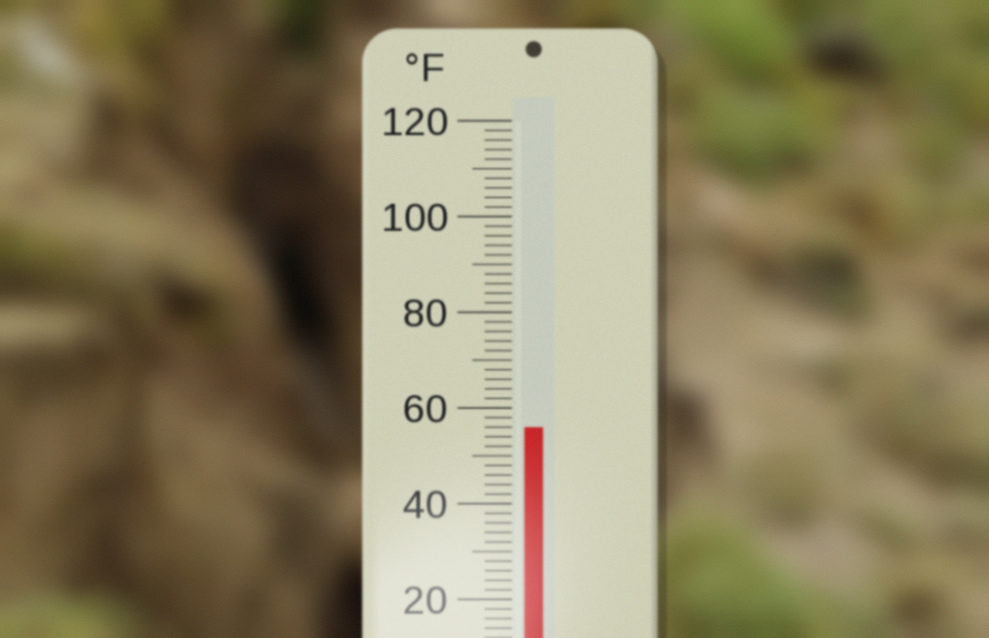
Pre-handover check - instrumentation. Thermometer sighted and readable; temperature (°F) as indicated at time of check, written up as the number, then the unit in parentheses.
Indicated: 56 (°F)
